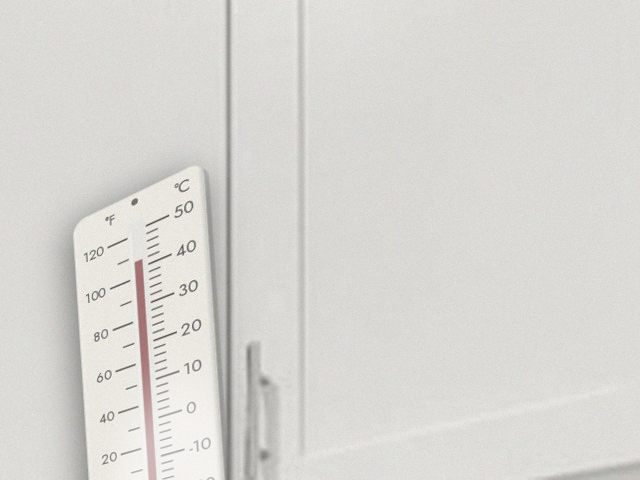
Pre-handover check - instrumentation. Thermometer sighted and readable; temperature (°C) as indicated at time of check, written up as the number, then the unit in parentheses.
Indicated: 42 (°C)
